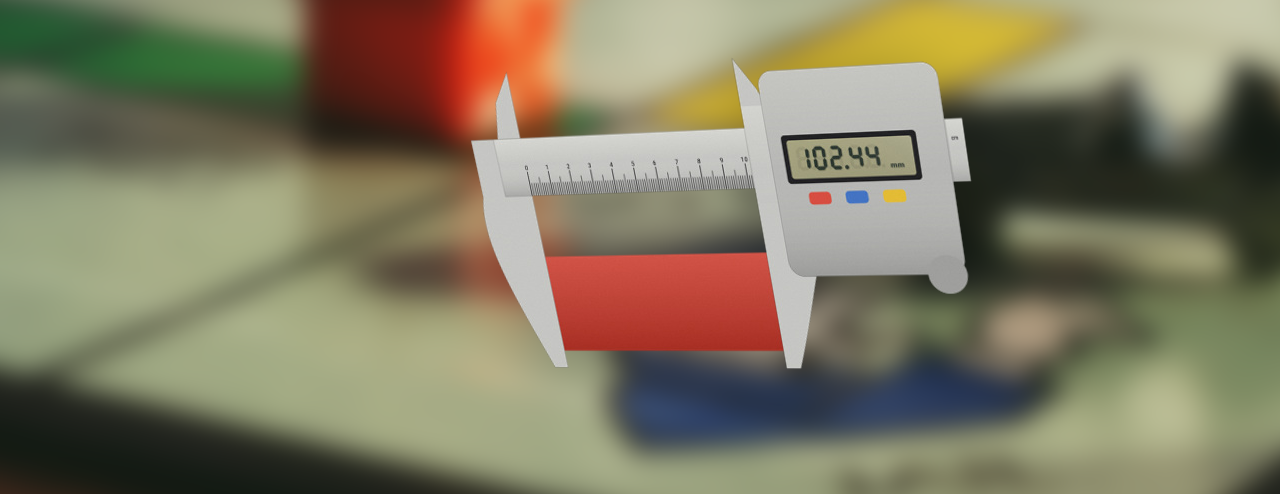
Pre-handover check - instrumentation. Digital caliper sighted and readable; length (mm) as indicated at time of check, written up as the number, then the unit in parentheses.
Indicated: 102.44 (mm)
